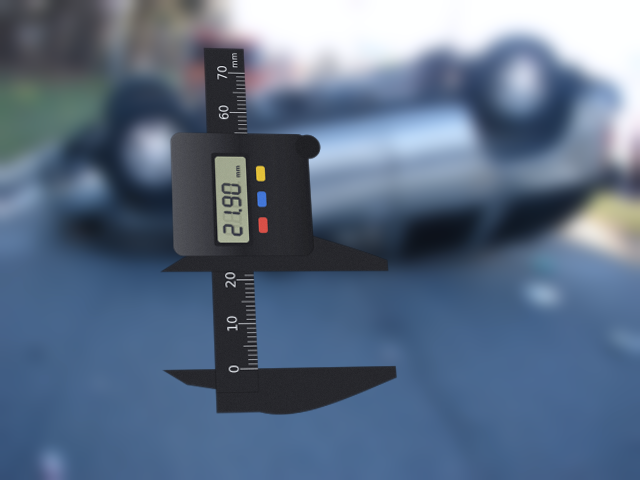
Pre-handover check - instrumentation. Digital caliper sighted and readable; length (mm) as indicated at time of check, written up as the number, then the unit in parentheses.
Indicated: 21.90 (mm)
